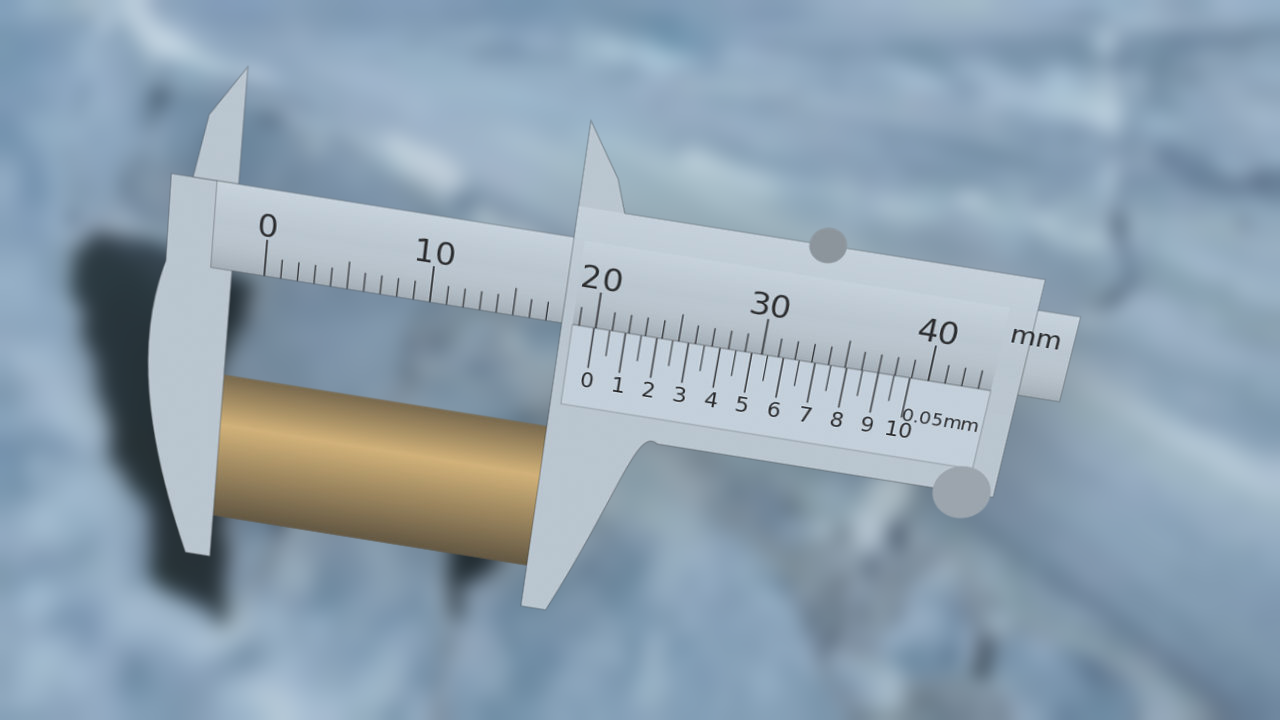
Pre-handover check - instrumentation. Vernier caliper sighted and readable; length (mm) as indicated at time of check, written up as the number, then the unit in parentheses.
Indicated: 19.9 (mm)
